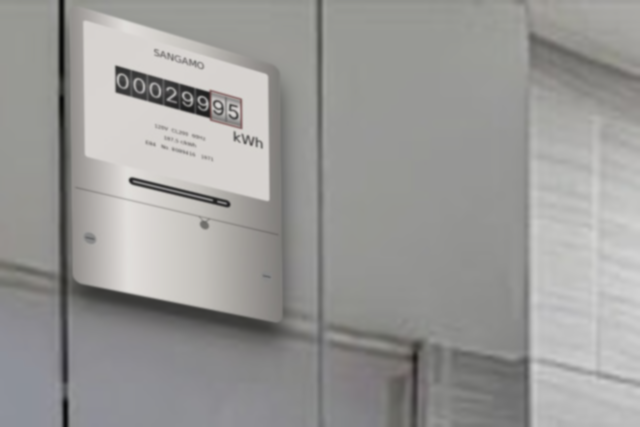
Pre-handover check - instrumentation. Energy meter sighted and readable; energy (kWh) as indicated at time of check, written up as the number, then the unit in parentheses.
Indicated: 299.95 (kWh)
